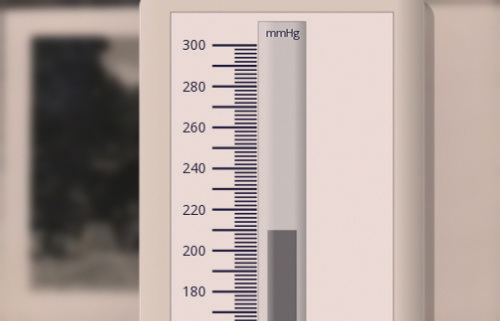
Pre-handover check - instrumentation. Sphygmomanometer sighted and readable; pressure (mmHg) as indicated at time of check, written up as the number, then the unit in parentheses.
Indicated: 210 (mmHg)
